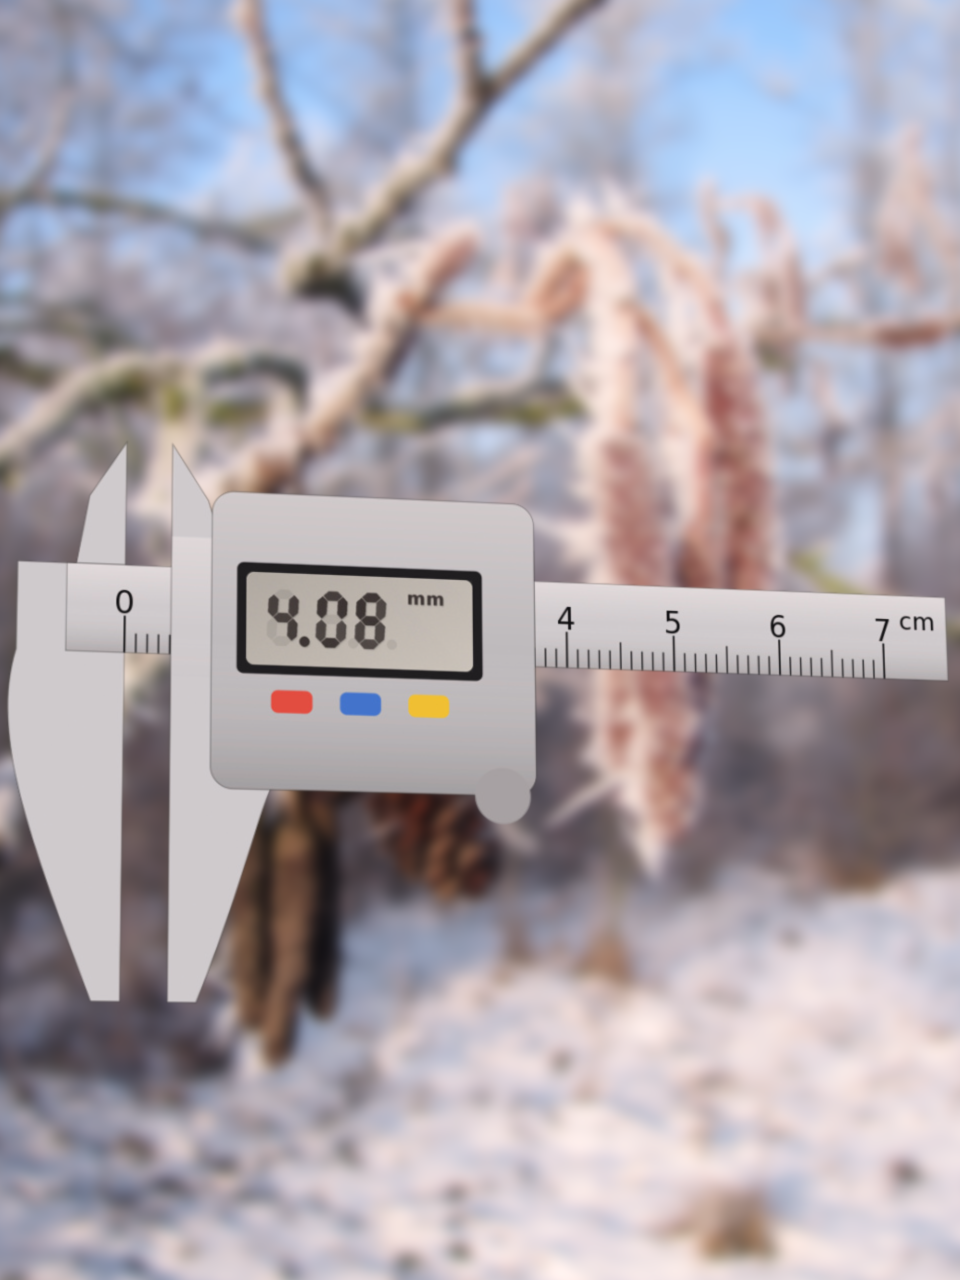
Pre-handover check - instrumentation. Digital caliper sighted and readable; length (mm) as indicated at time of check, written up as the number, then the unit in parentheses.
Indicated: 4.08 (mm)
